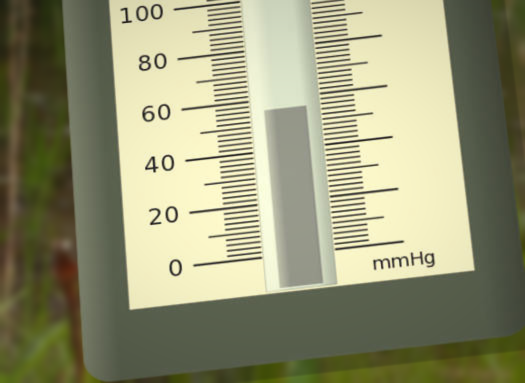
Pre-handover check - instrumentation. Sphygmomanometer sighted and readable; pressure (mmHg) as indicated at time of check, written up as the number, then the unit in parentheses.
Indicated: 56 (mmHg)
